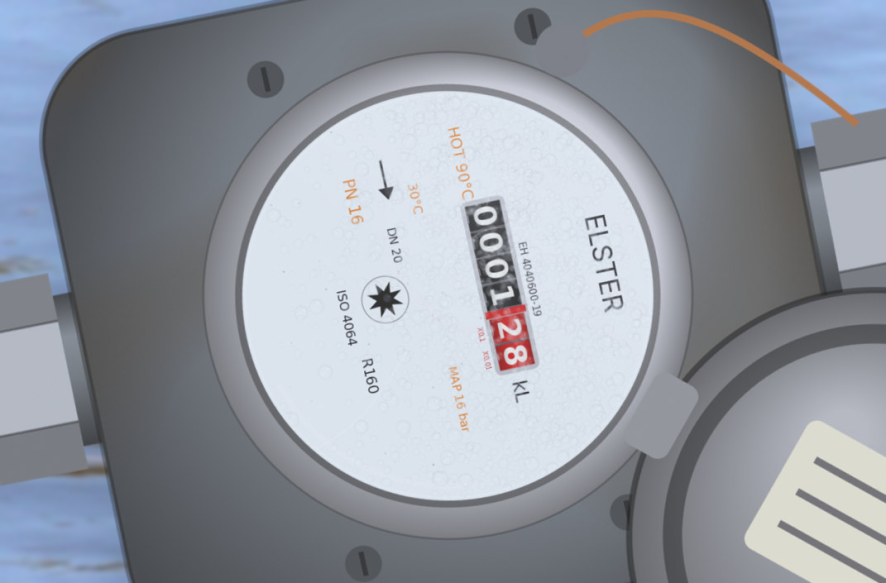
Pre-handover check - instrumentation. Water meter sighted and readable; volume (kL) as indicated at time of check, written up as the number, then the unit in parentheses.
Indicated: 1.28 (kL)
